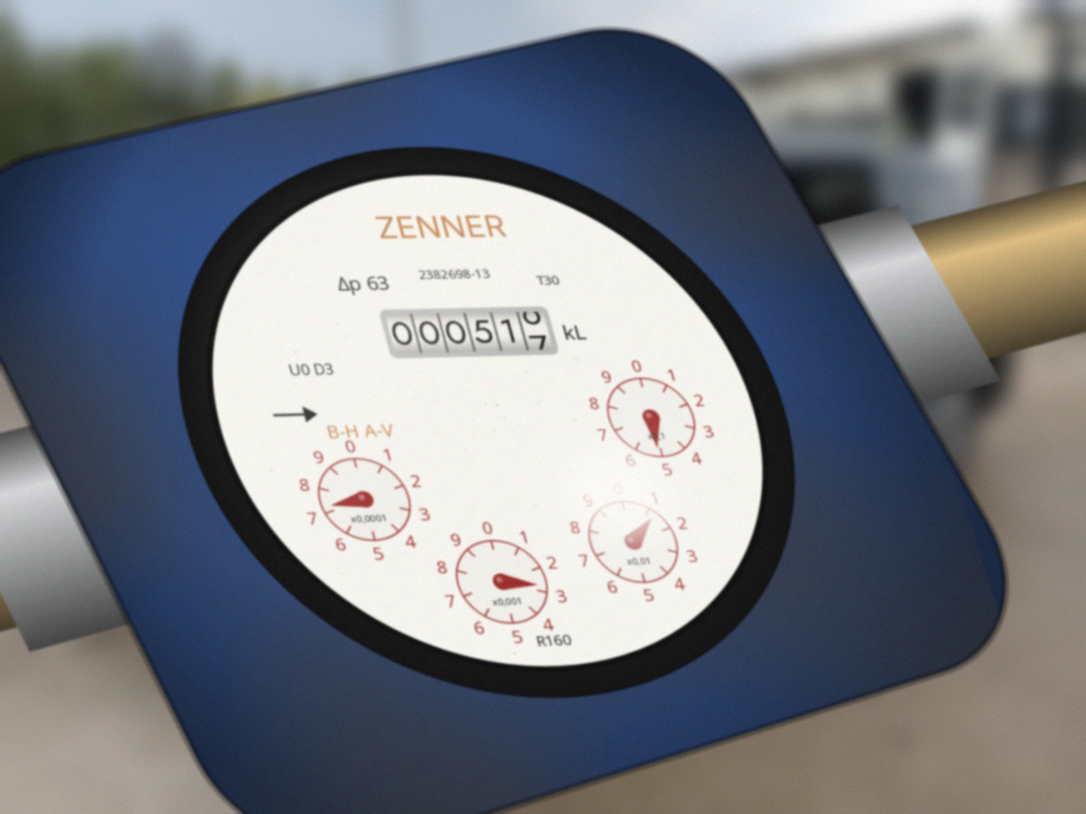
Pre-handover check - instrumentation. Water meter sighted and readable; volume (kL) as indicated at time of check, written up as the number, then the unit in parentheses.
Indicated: 516.5127 (kL)
